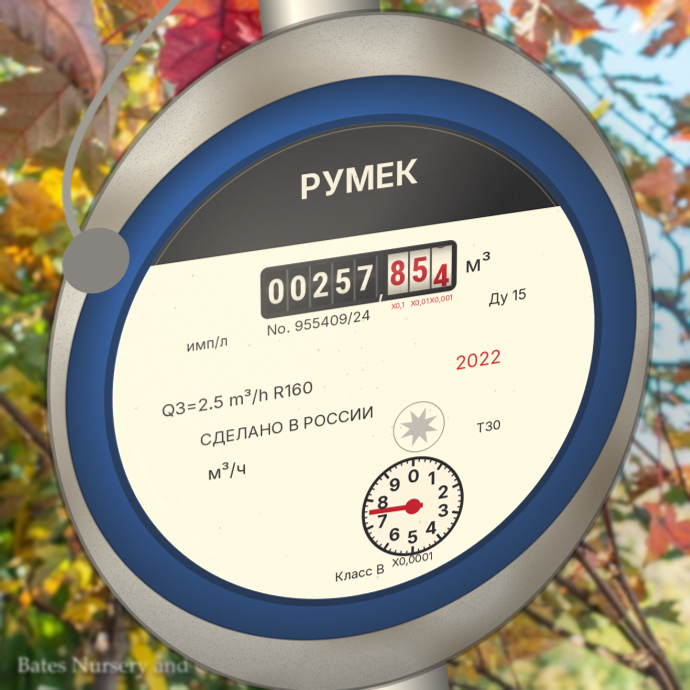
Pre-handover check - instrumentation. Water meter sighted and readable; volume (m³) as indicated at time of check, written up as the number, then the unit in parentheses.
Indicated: 257.8537 (m³)
